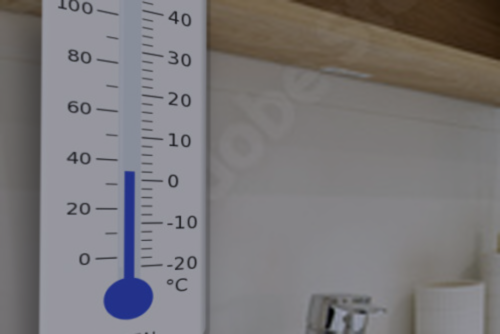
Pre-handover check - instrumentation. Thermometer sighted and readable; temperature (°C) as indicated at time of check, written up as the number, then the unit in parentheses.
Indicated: 2 (°C)
